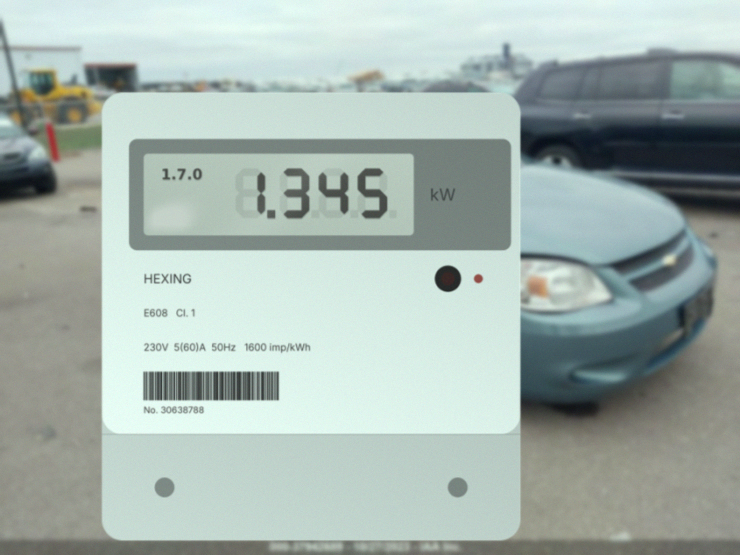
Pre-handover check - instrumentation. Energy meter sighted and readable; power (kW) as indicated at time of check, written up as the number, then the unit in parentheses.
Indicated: 1.345 (kW)
